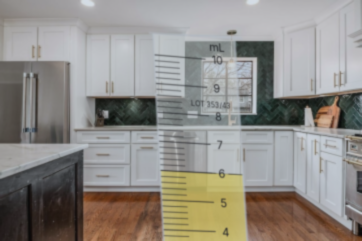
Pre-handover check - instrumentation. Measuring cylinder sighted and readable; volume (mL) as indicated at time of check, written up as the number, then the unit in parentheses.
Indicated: 6 (mL)
